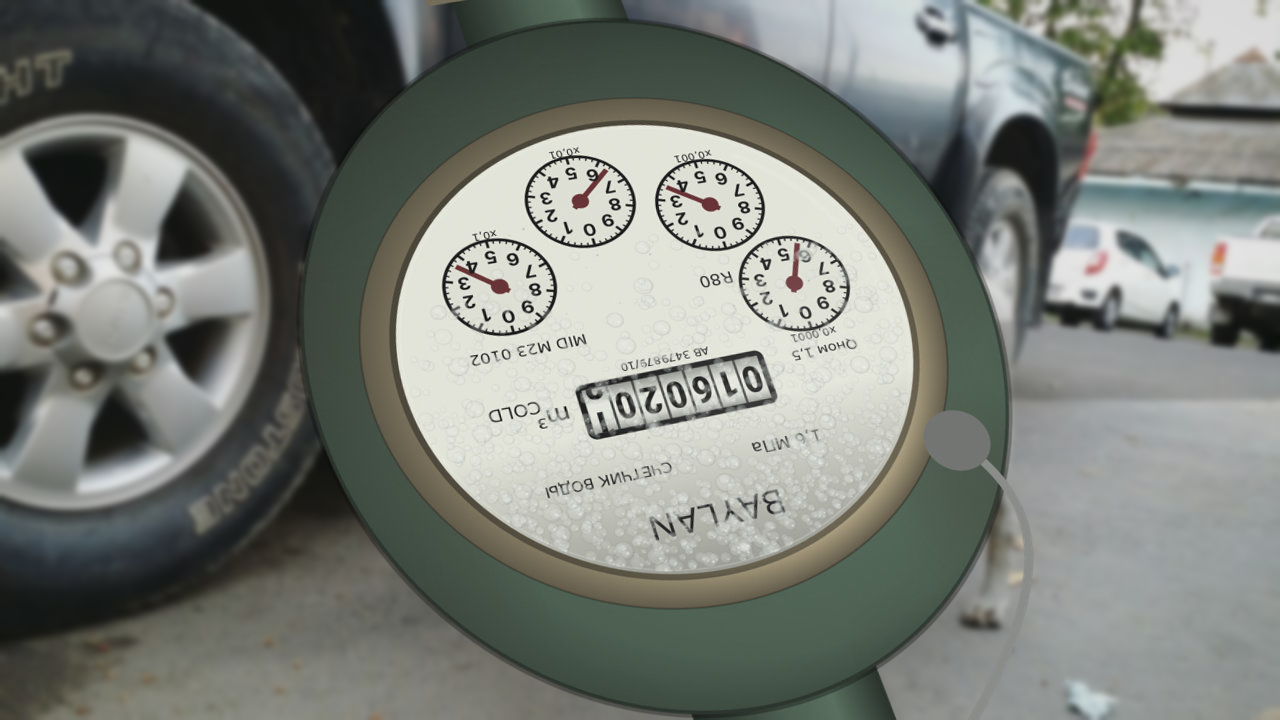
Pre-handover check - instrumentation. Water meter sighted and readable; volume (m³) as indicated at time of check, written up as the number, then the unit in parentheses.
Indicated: 160201.3635 (m³)
